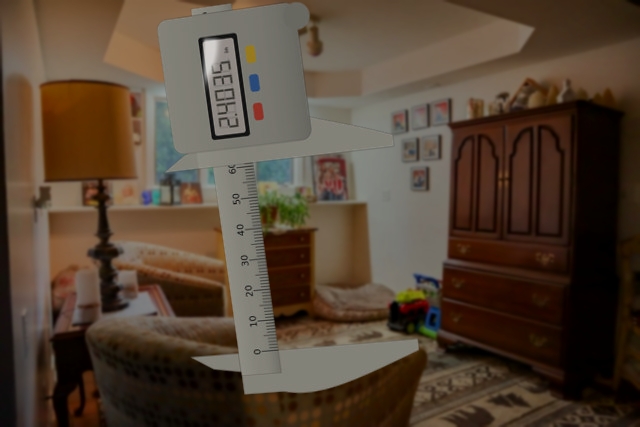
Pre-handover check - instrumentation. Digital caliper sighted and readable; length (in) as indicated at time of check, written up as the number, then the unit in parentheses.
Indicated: 2.4035 (in)
